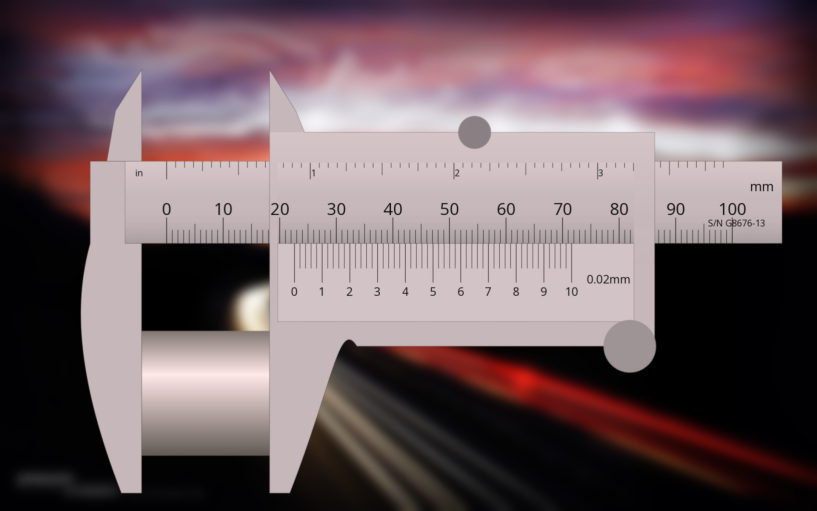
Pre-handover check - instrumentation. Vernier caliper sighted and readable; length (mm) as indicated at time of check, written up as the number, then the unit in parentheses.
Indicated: 22.6 (mm)
